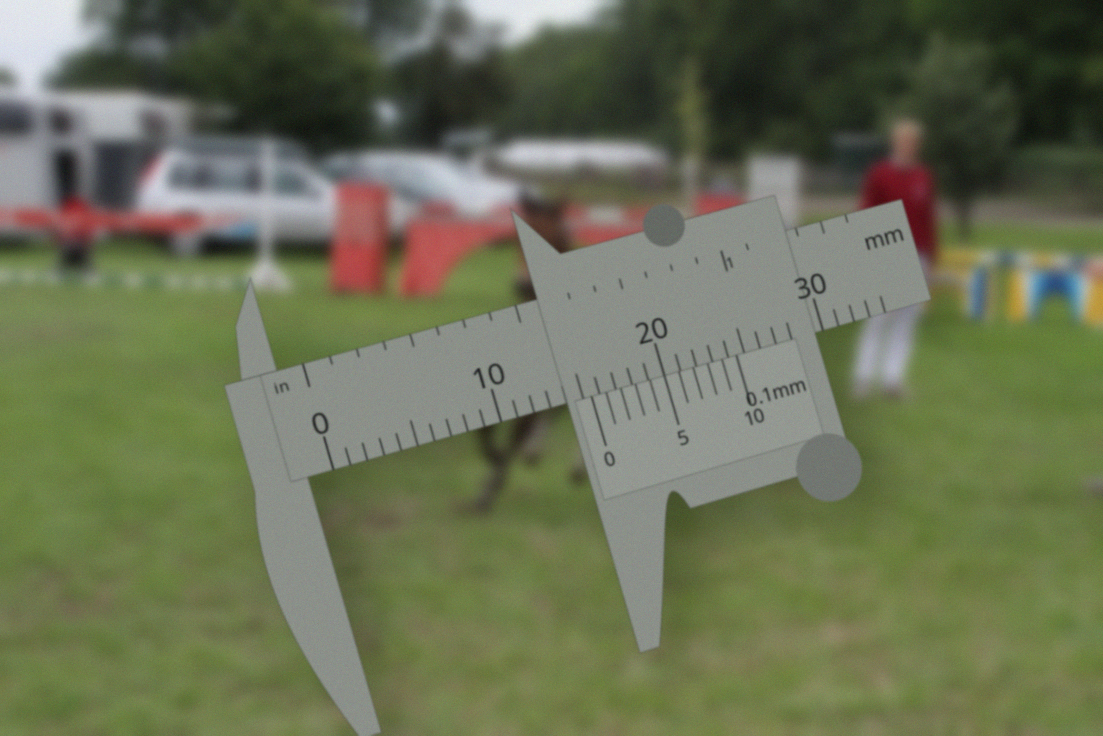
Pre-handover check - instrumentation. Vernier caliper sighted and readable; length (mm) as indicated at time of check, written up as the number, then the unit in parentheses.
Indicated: 15.5 (mm)
